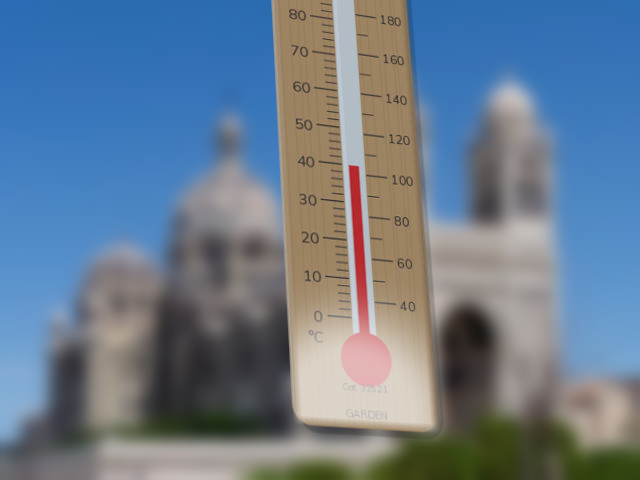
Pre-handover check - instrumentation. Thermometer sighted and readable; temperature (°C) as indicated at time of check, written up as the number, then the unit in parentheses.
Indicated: 40 (°C)
